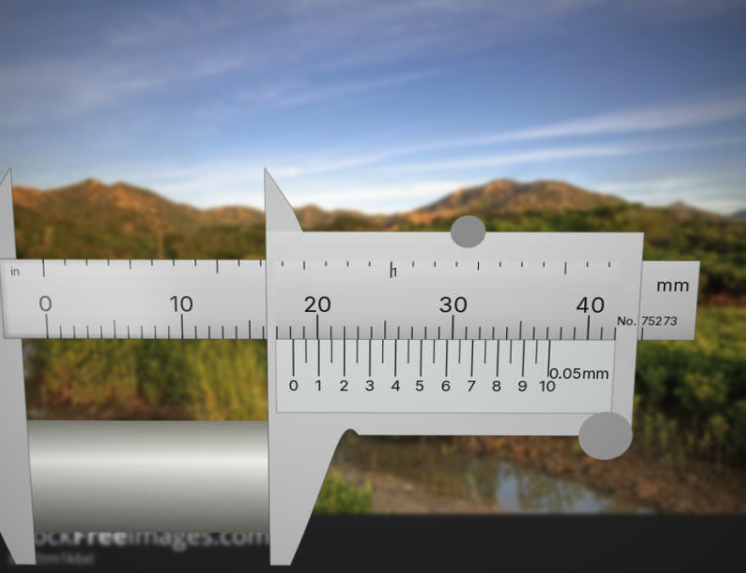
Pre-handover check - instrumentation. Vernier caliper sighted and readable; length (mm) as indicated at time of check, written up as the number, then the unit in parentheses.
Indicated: 18.2 (mm)
